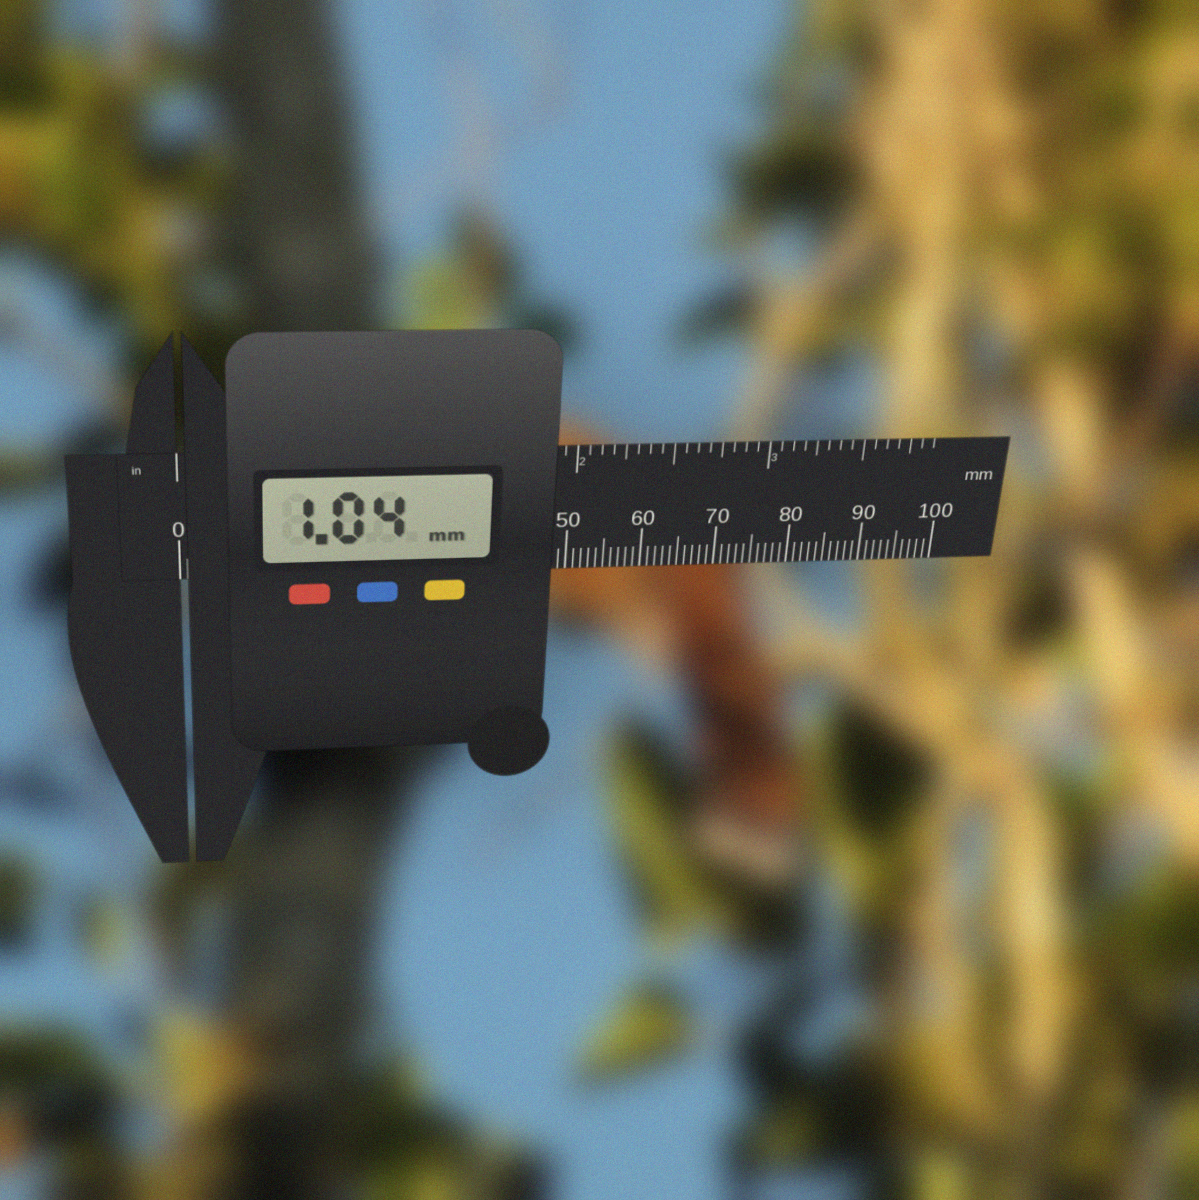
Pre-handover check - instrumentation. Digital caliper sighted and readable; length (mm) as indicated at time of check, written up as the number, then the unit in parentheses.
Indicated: 1.04 (mm)
